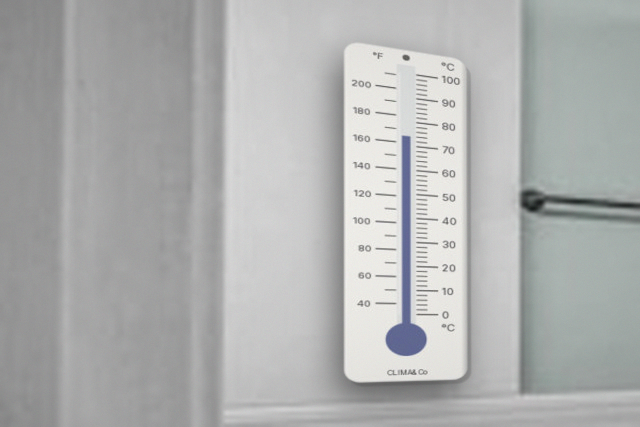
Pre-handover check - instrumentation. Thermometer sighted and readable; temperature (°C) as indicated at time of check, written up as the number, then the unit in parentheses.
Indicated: 74 (°C)
